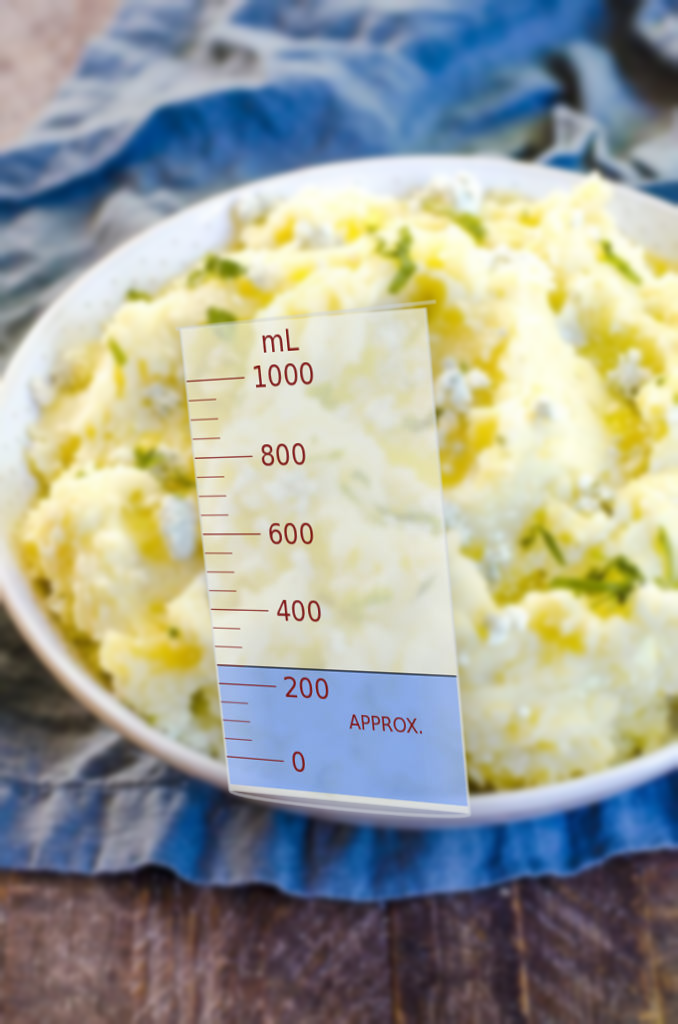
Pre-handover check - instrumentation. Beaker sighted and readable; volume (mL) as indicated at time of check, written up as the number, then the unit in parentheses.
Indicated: 250 (mL)
